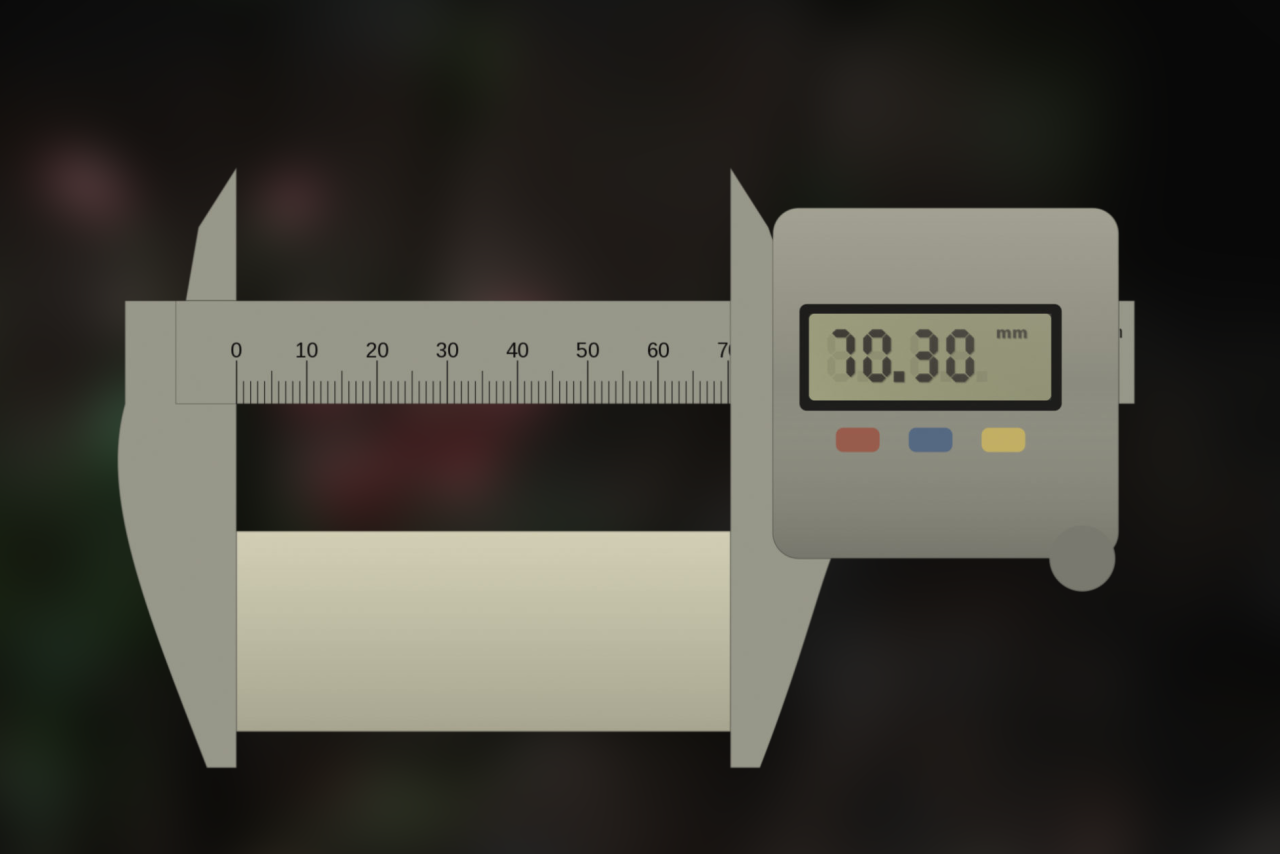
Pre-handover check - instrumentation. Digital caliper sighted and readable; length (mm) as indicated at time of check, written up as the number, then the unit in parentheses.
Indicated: 70.30 (mm)
